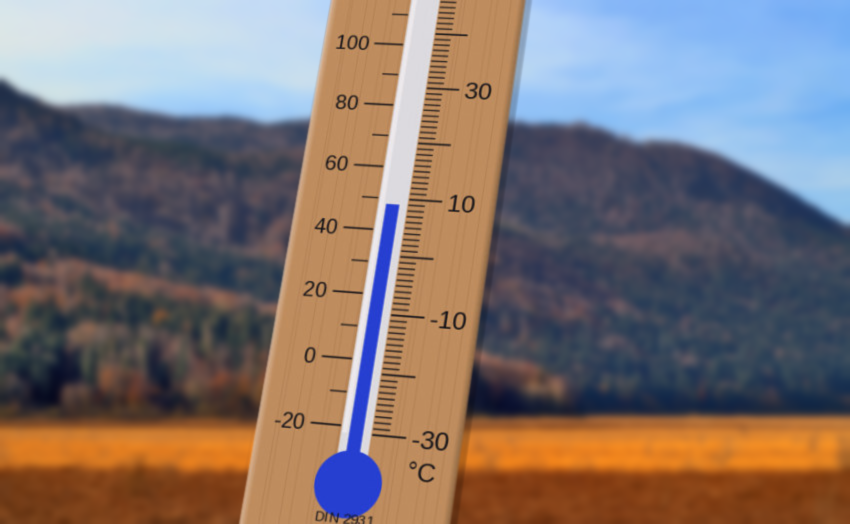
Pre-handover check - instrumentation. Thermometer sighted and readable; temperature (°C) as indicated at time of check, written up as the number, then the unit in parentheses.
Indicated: 9 (°C)
